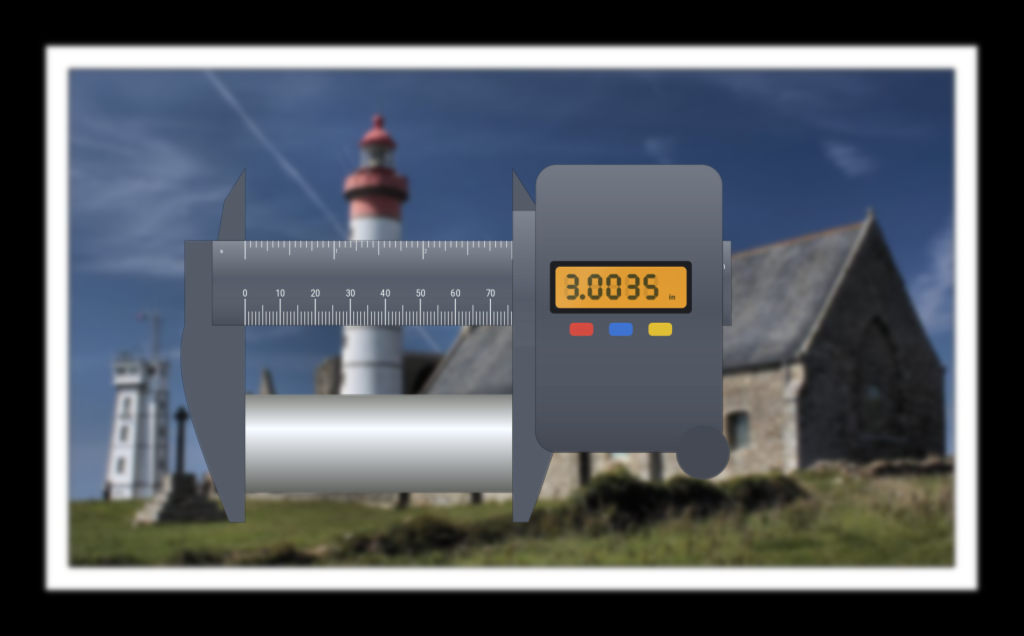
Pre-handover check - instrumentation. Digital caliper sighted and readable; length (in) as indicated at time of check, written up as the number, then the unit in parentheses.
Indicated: 3.0035 (in)
